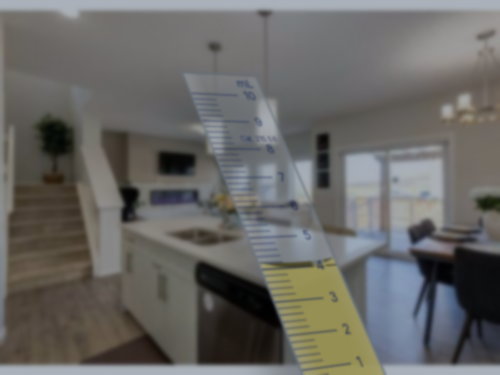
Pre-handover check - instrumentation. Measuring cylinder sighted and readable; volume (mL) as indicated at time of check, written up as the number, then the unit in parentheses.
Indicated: 4 (mL)
